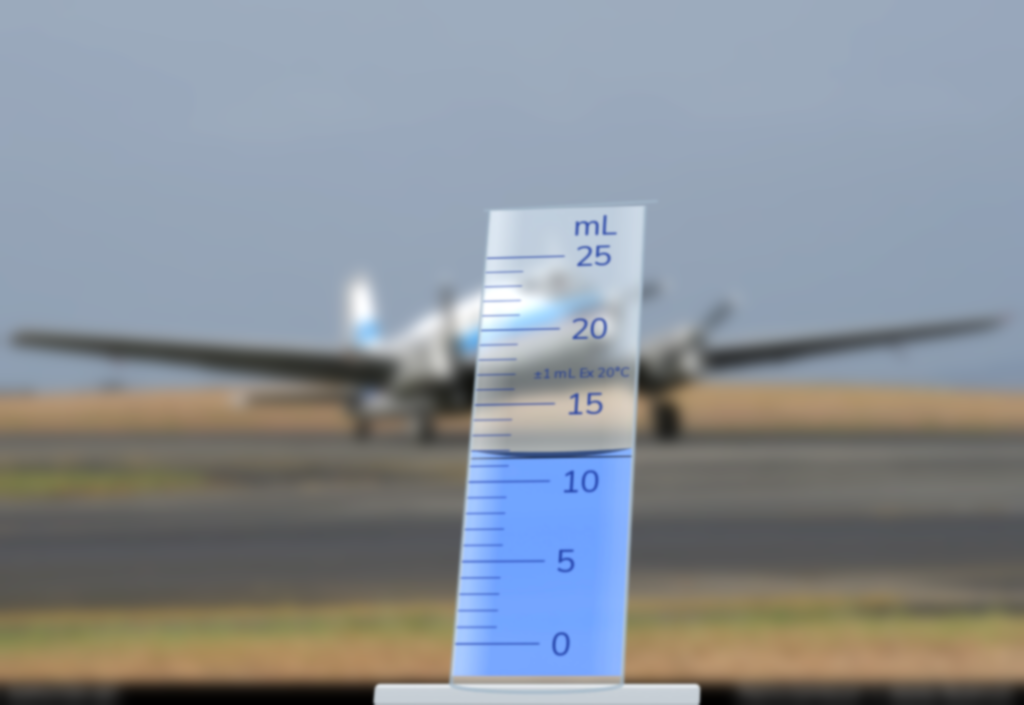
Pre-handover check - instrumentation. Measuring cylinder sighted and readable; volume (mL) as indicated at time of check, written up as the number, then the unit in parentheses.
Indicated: 11.5 (mL)
